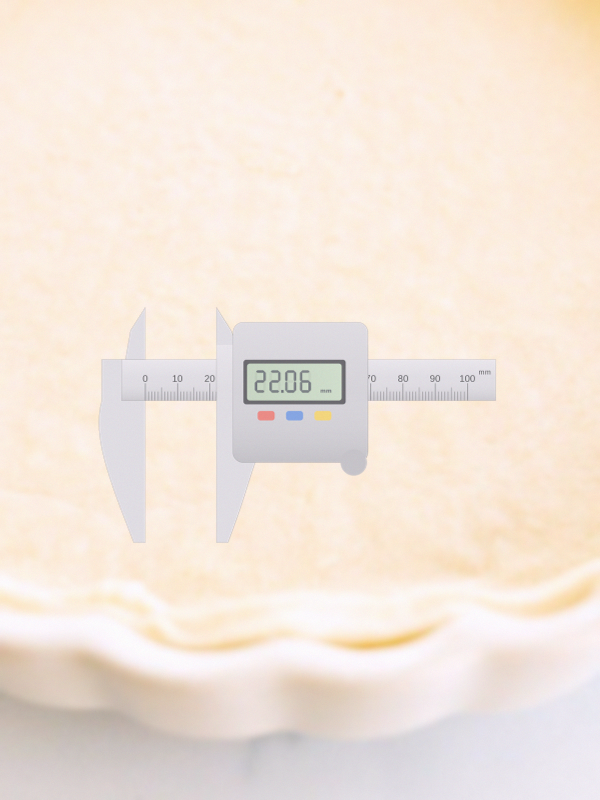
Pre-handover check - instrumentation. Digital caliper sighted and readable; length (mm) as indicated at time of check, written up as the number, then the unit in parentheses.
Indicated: 22.06 (mm)
